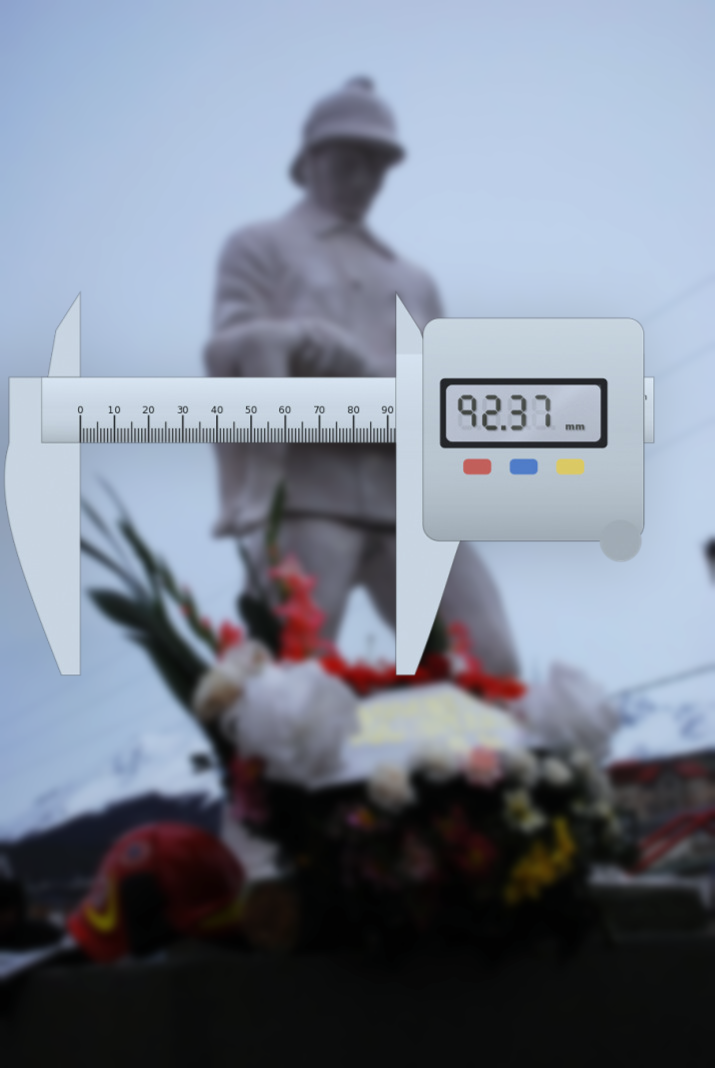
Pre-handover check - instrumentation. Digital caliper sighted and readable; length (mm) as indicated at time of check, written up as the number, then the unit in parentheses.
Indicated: 92.37 (mm)
